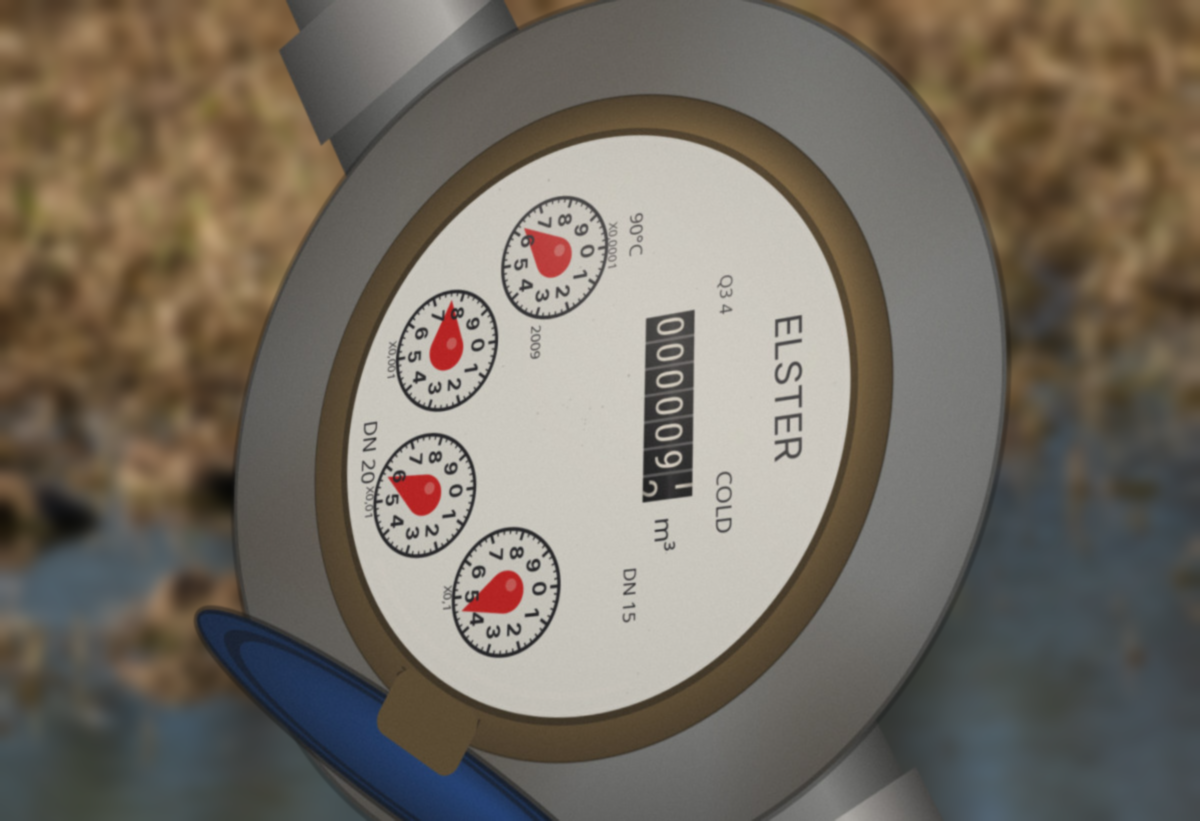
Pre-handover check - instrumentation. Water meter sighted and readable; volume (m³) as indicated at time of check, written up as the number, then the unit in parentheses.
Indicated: 91.4576 (m³)
